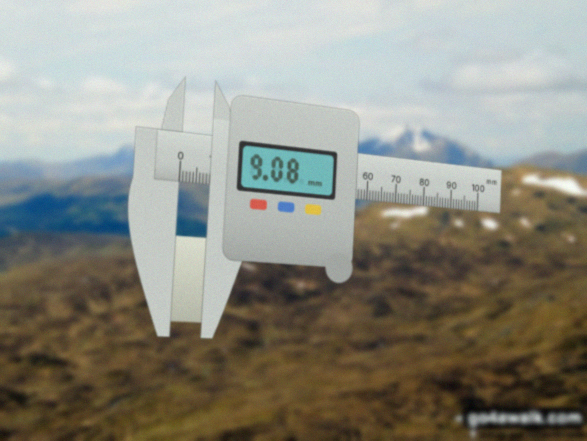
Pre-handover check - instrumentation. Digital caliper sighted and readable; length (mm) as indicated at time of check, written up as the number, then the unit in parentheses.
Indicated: 9.08 (mm)
